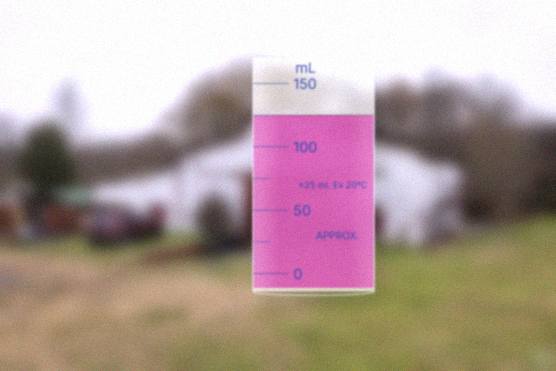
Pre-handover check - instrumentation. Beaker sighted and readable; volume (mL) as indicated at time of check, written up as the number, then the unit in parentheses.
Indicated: 125 (mL)
